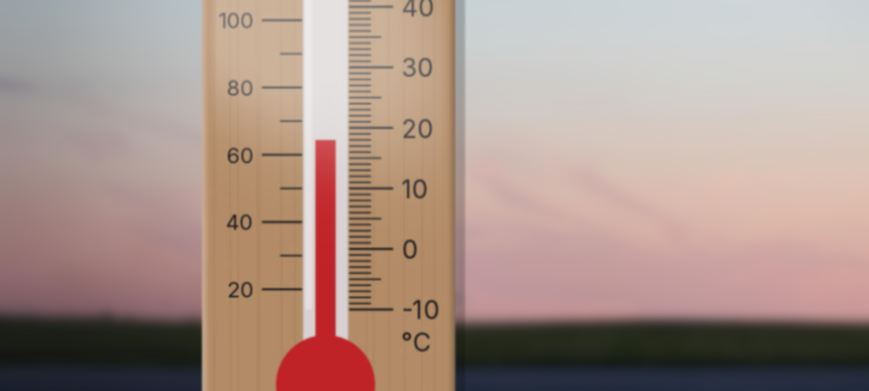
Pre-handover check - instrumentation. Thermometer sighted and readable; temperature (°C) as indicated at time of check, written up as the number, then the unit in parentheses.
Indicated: 18 (°C)
